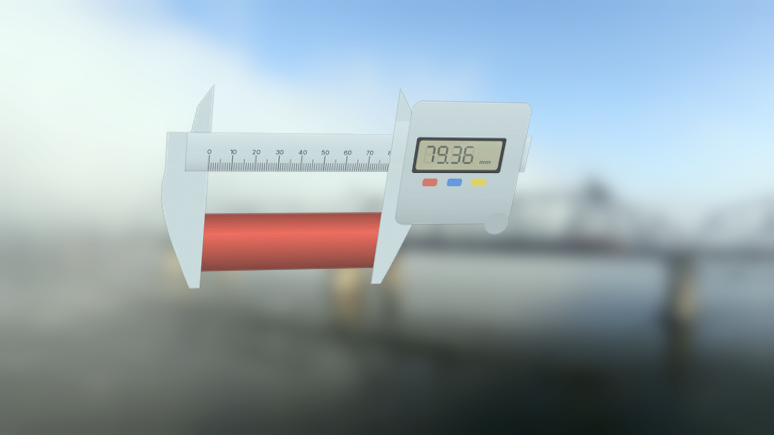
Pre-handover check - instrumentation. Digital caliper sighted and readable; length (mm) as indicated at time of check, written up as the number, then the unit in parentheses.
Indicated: 79.36 (mm)
